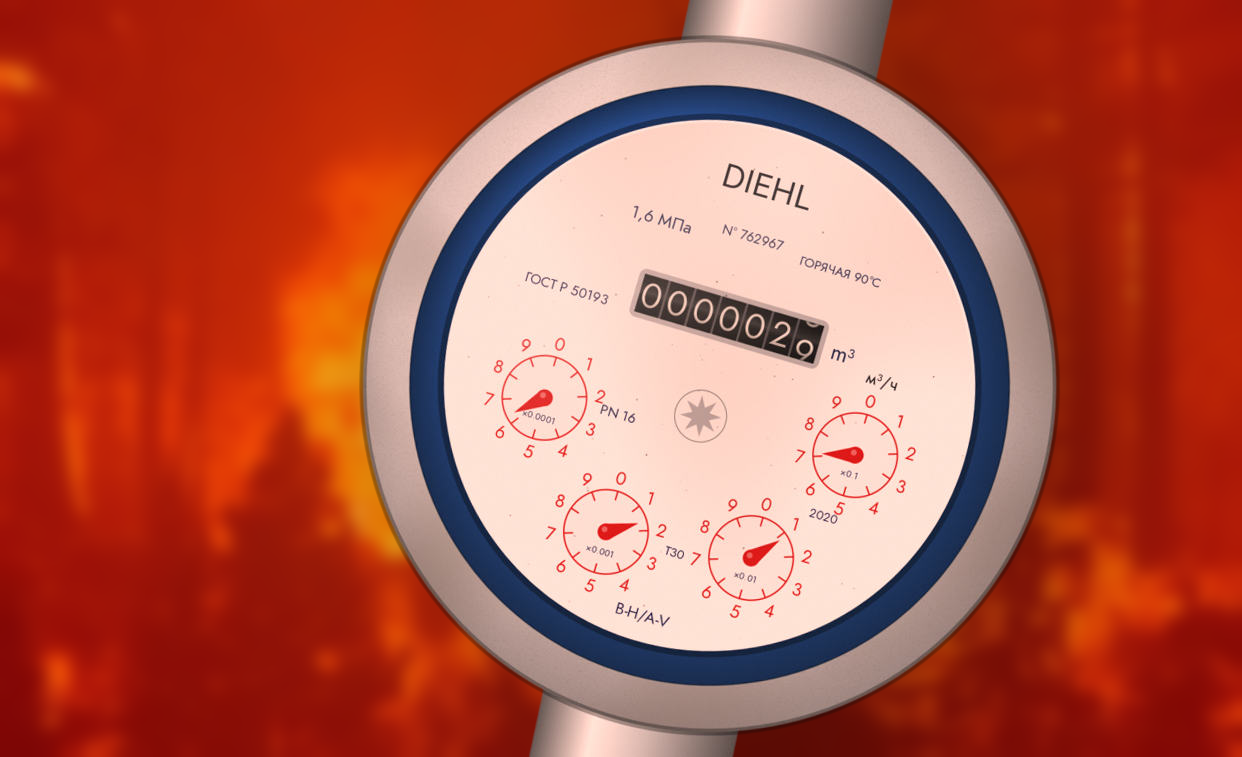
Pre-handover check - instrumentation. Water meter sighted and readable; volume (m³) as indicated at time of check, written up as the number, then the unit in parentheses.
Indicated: 28.7116 (m³)
